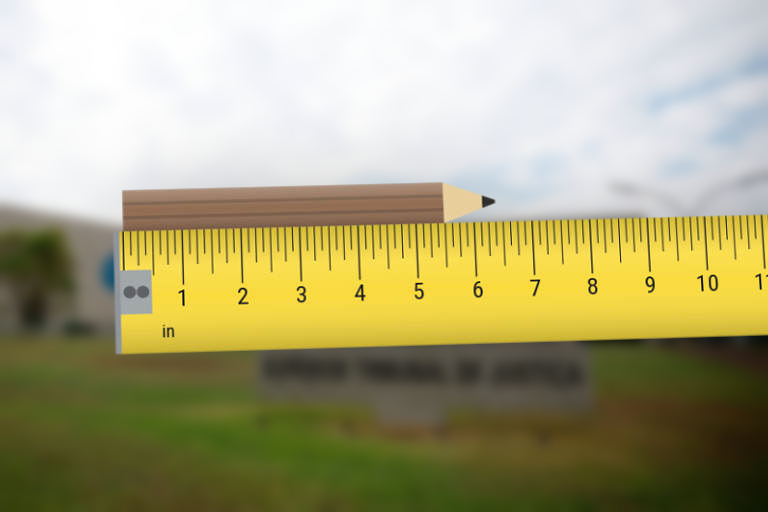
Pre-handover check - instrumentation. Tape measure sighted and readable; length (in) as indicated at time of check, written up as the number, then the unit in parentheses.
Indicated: 6.375 (in)
